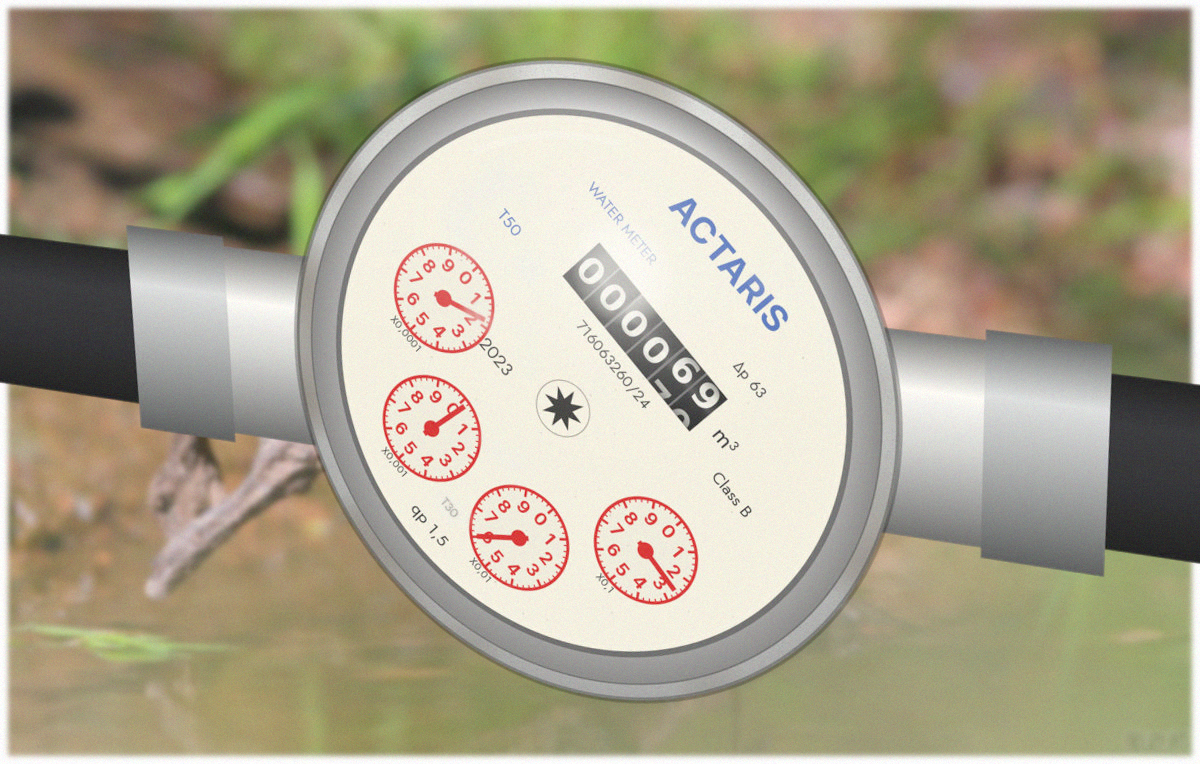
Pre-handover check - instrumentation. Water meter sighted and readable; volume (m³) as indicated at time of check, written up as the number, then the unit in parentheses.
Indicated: 69.2601 (m³)
